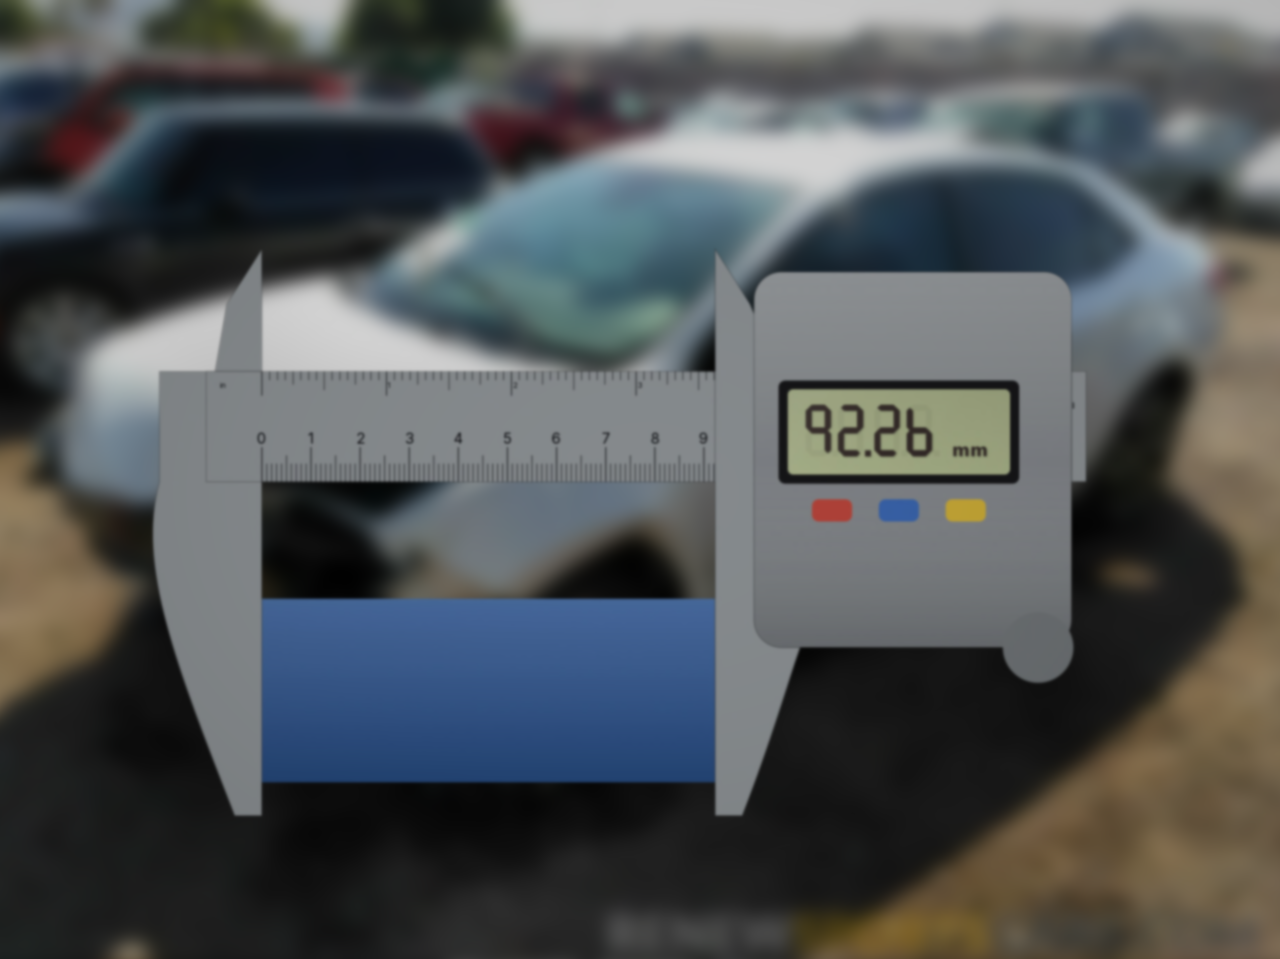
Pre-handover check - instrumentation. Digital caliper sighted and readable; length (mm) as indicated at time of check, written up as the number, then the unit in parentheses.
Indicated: 92.26 (mm)
